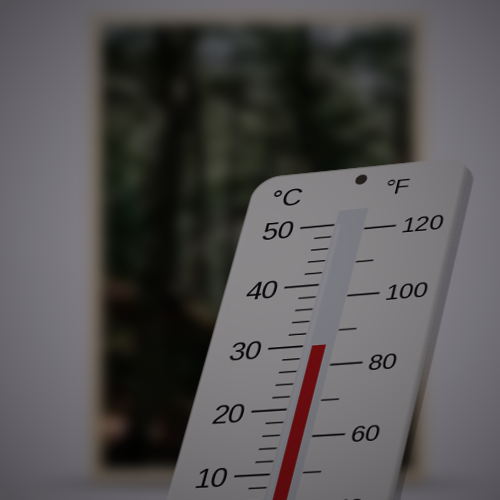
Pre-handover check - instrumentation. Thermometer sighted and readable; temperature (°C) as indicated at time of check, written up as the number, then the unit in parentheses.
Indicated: 30 (°C)
